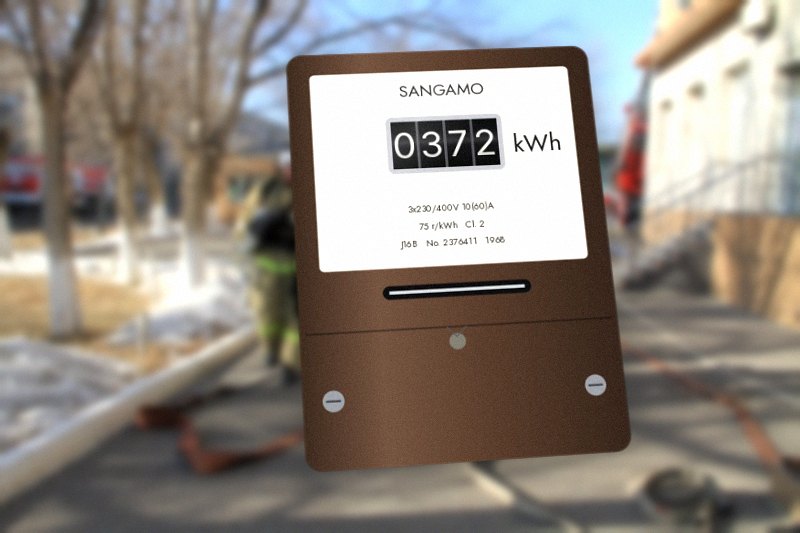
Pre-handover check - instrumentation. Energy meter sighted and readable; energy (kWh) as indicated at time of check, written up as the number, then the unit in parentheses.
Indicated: 372 (kWh)
